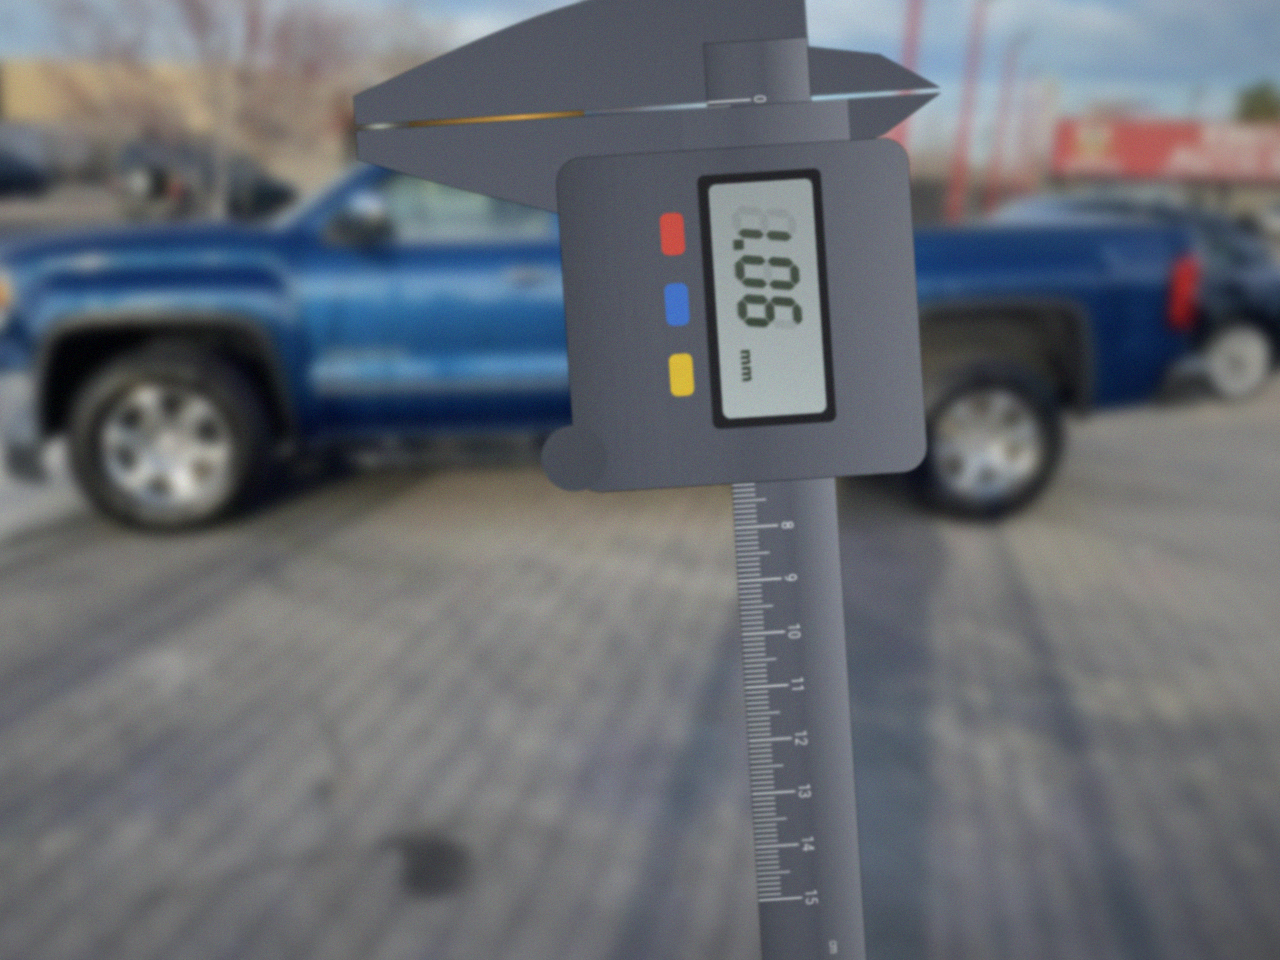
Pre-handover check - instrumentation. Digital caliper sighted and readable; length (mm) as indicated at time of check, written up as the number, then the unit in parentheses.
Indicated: 1.06 (mm)
